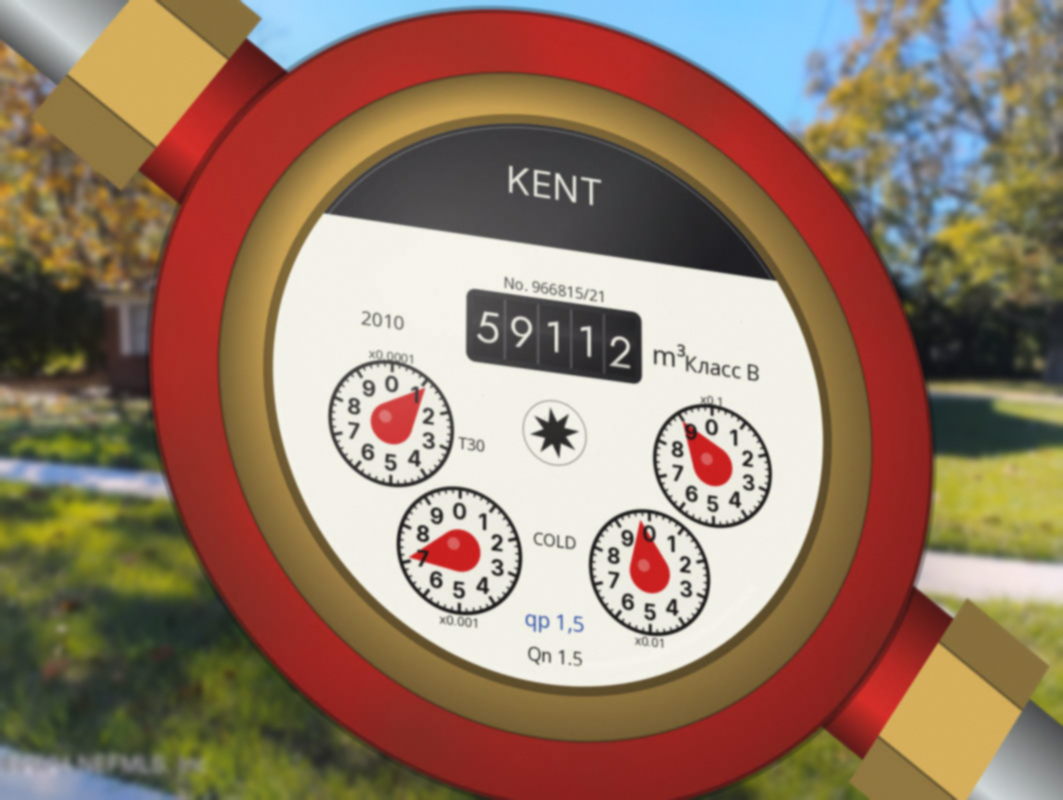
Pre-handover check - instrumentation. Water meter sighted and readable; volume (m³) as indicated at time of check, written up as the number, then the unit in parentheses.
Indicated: 59111.8971 (m³)
